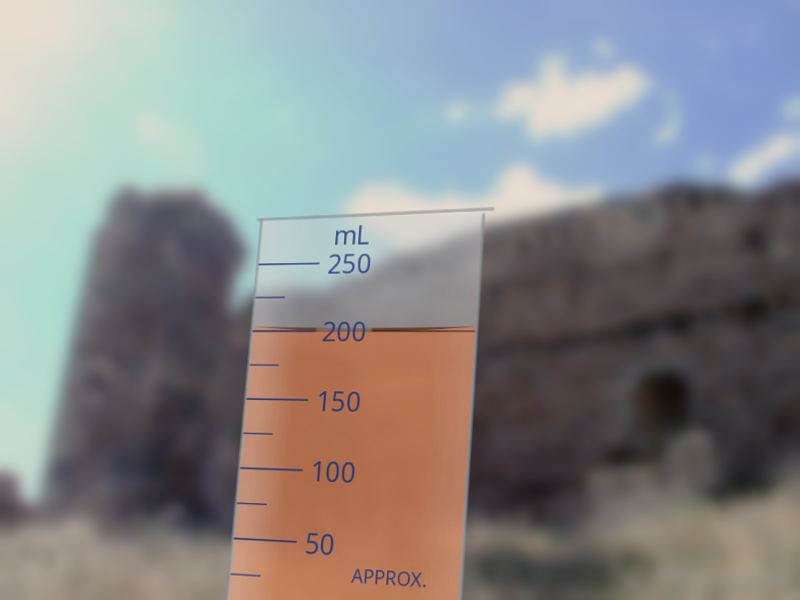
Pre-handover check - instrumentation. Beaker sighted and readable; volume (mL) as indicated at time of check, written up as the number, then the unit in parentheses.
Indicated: 200 (mL)
